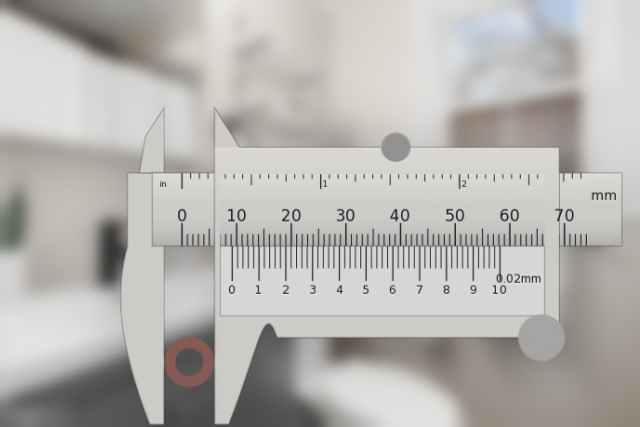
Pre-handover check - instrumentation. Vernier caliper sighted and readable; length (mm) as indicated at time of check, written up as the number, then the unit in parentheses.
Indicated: 9.2 (mm)
